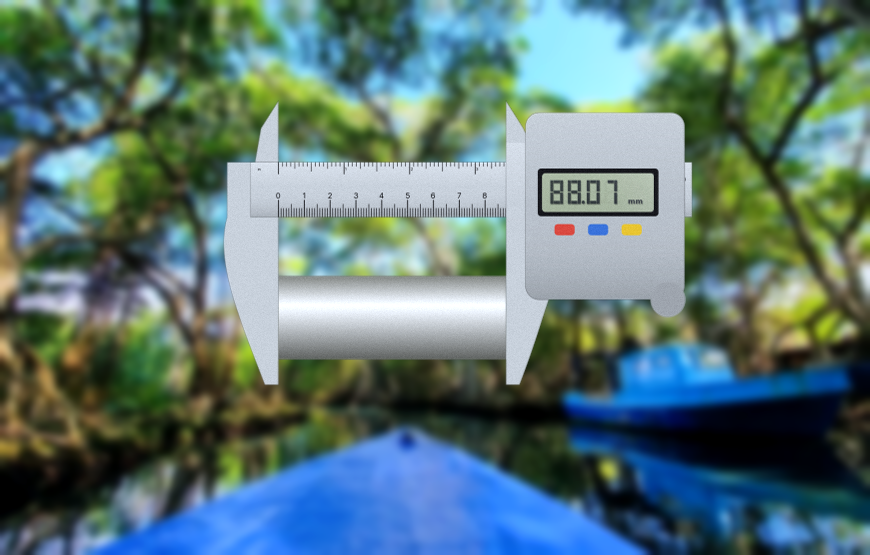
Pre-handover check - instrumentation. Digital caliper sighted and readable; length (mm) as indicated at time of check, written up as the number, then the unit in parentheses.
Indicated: 88.07 (mm)
